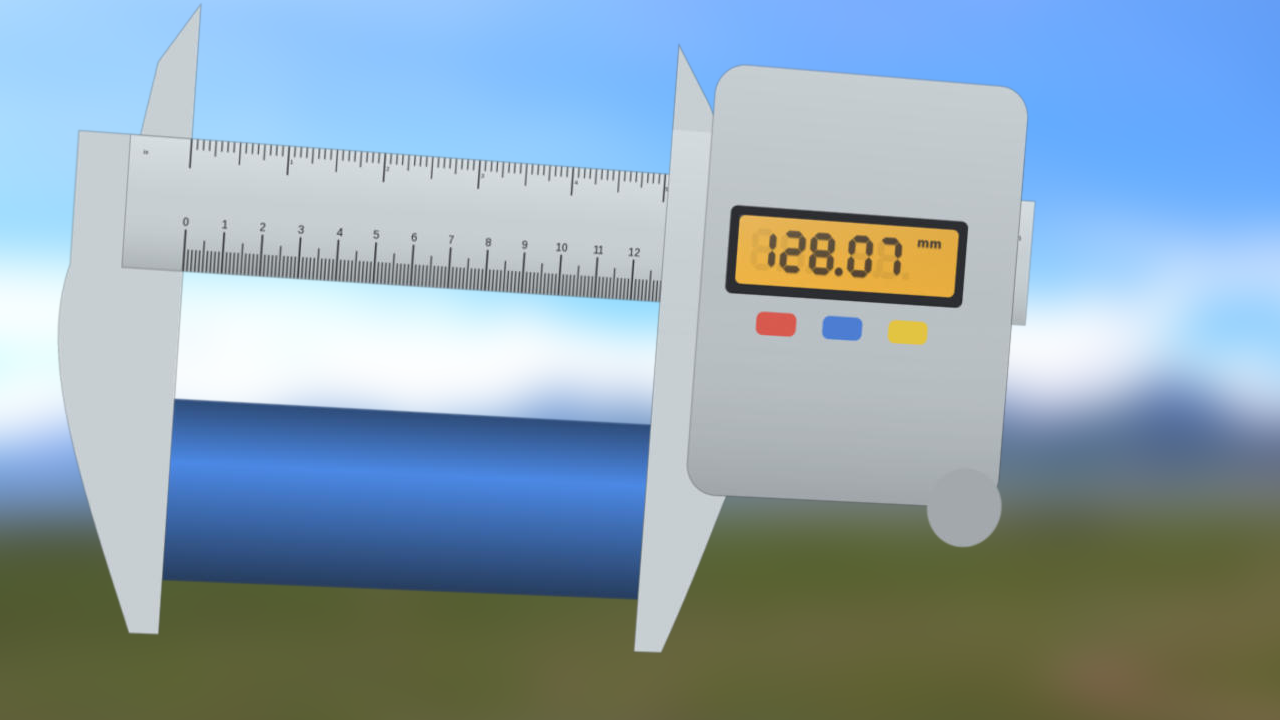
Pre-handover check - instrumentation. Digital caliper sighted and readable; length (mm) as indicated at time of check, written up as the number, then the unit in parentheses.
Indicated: 128.07 (mm)
